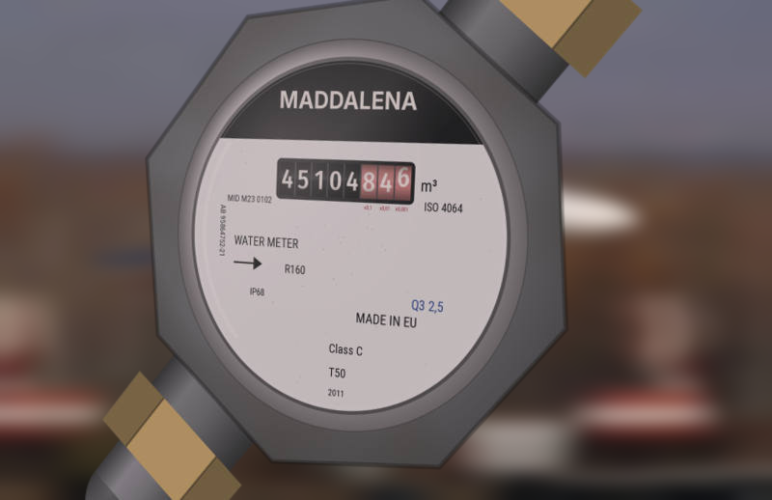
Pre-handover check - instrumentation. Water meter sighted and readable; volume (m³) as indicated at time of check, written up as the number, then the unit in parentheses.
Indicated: 45104.846 (m³)
